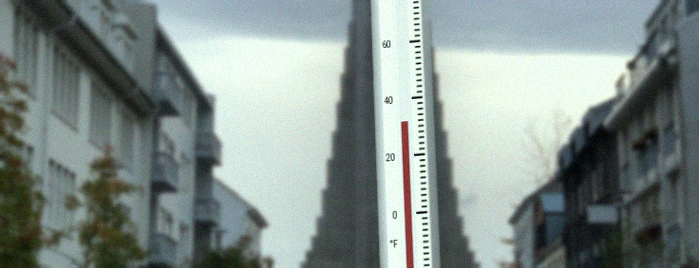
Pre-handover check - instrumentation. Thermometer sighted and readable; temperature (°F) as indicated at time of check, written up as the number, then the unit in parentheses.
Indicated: 32 (°F)
